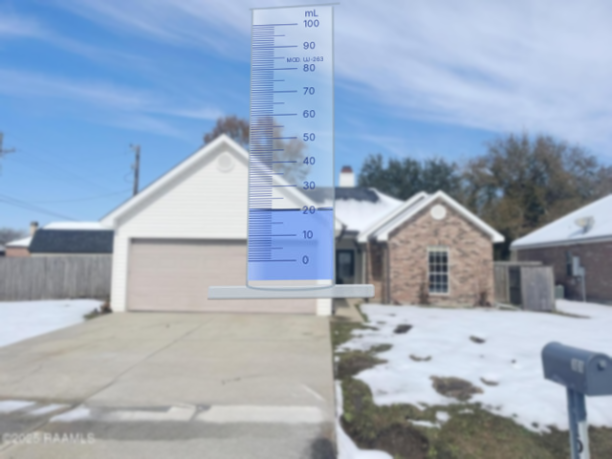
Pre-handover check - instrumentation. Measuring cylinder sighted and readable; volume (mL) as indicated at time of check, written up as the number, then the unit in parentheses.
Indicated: 20 (mL)
